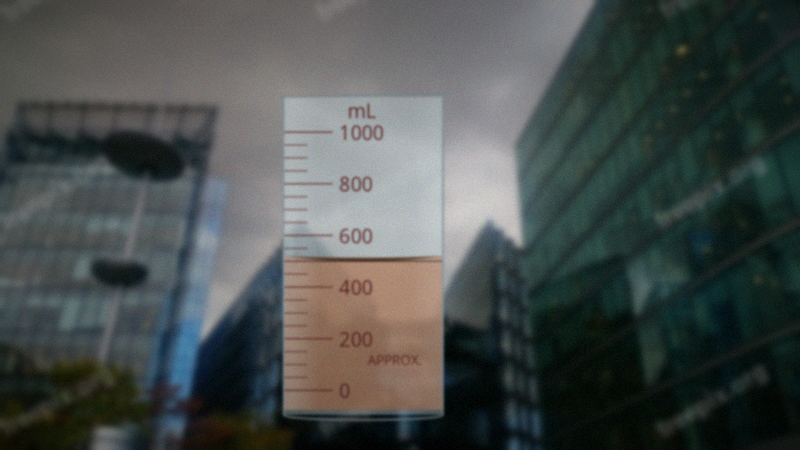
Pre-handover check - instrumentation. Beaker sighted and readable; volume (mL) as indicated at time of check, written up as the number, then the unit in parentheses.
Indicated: 500 (mL)
